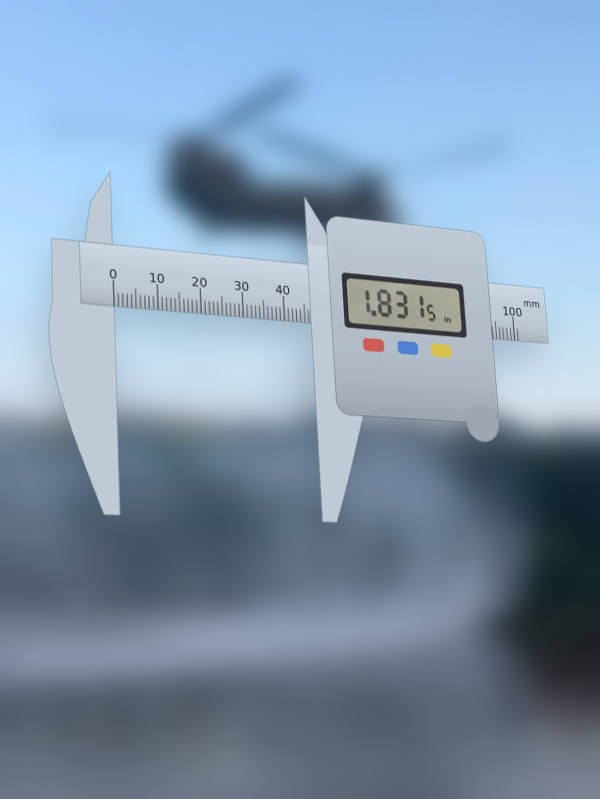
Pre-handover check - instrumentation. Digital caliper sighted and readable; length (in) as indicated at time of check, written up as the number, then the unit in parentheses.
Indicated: 1.8315 (in)
